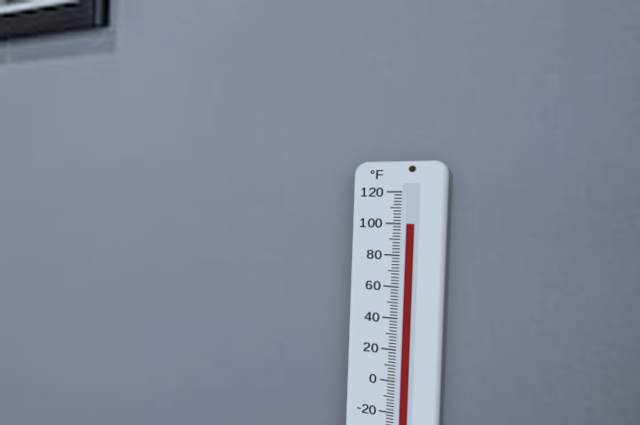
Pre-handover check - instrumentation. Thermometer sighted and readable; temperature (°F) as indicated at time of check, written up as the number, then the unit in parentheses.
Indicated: 100 (°F)
